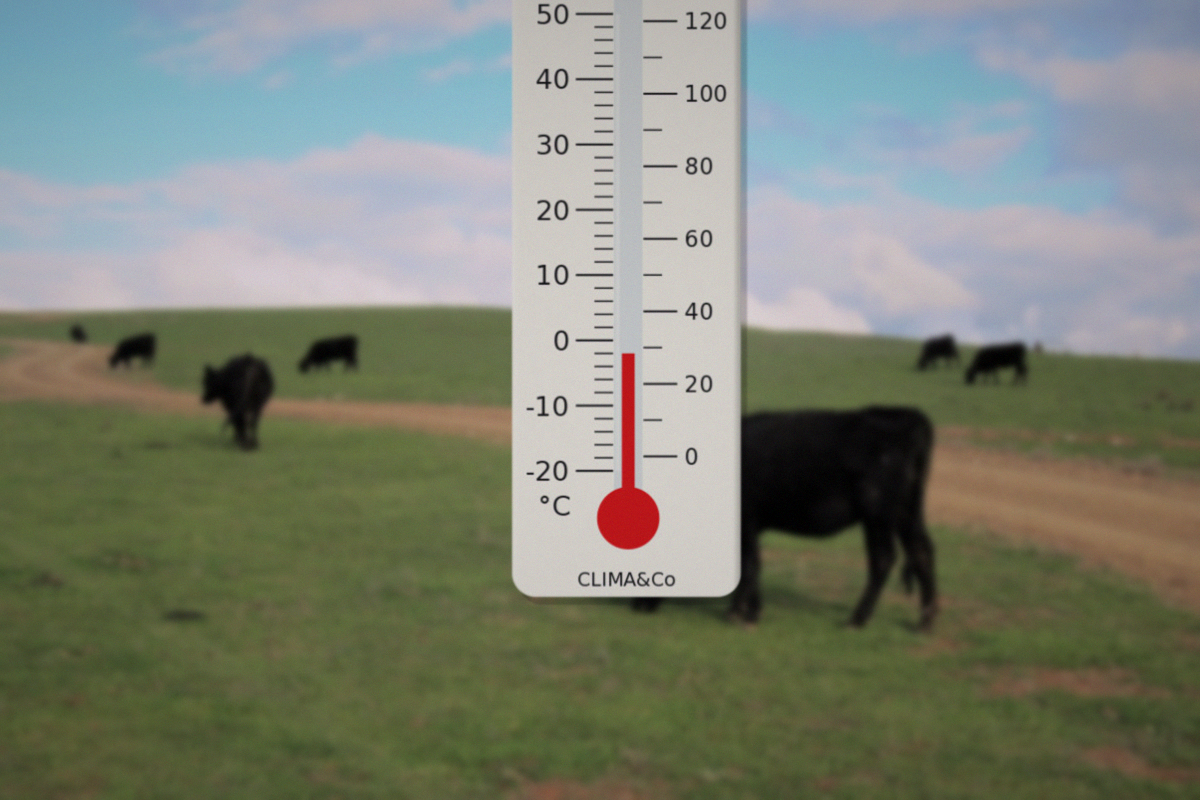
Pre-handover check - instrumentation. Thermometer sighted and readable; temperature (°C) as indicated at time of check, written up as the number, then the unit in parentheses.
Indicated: -2 (°C)
